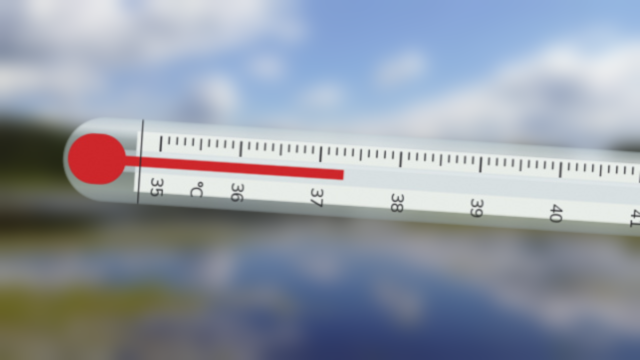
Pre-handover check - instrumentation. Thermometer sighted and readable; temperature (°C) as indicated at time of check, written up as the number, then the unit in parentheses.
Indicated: 37.3 (°C)
